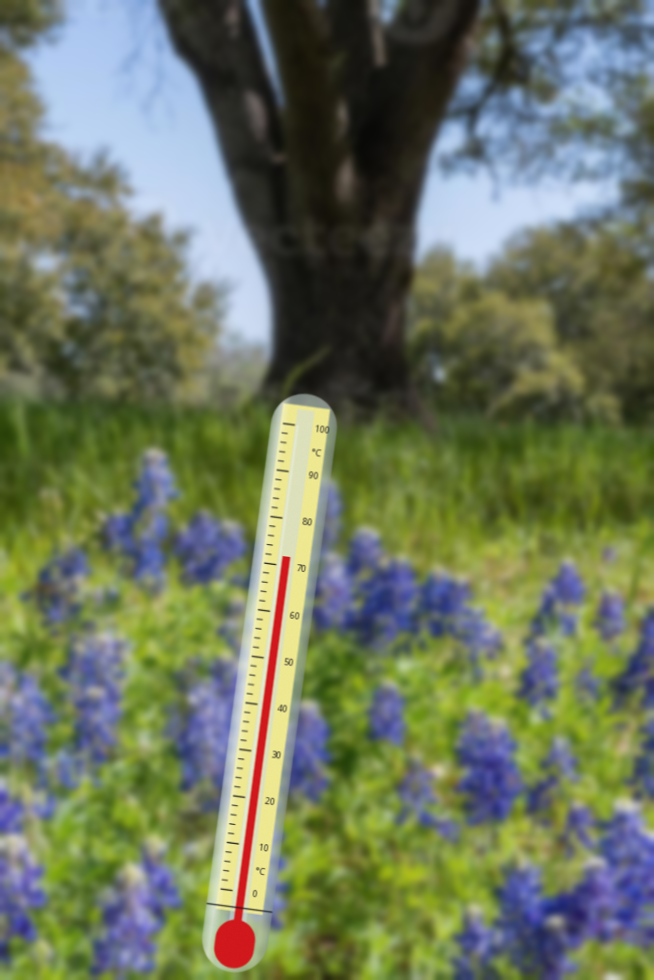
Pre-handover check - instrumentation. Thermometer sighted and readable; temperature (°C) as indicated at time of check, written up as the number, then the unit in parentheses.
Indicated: 72 (°C)
